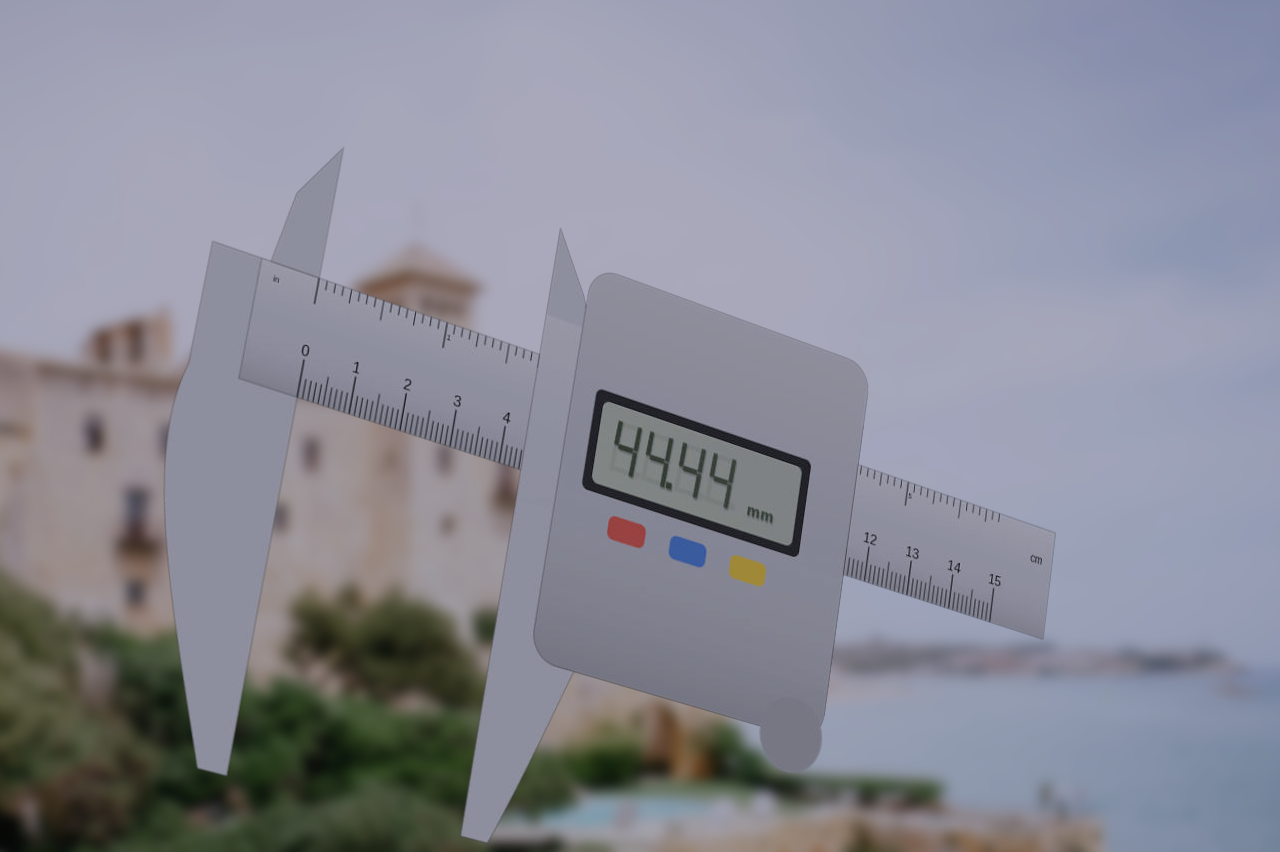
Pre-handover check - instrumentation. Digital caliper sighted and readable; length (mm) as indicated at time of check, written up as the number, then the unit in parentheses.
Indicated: 44.44 (mm)
